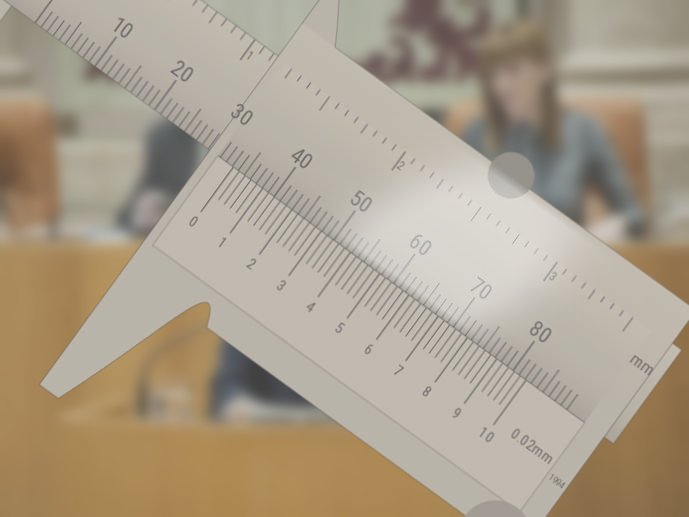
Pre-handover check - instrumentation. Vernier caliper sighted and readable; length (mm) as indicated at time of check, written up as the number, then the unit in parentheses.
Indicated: 33.2 (mm)
